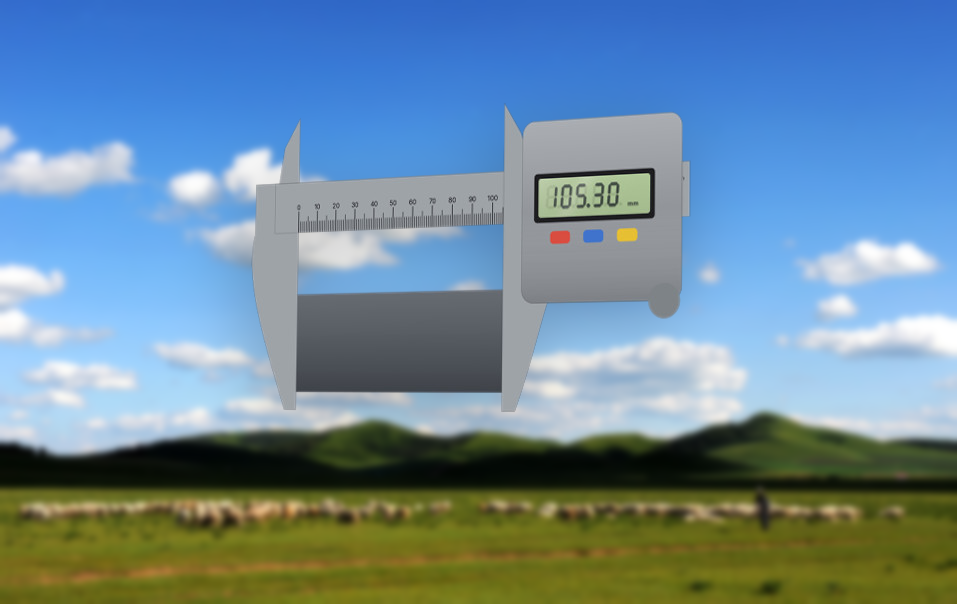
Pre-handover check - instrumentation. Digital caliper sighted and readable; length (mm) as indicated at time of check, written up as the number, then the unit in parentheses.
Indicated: 105.30 (mm)
